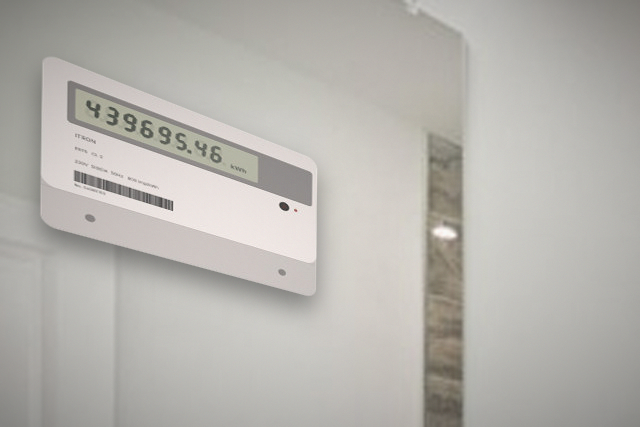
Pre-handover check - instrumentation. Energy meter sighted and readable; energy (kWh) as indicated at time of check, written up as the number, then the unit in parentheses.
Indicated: 439695.46 (kWh)
